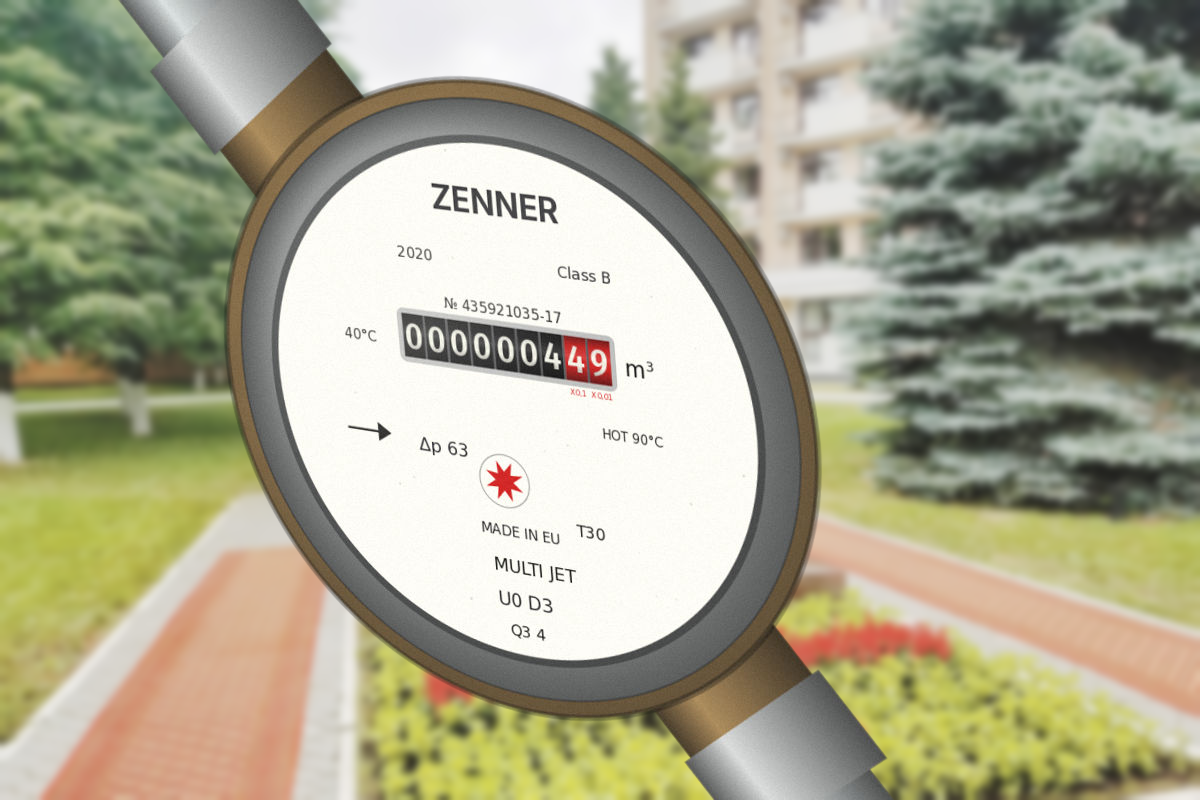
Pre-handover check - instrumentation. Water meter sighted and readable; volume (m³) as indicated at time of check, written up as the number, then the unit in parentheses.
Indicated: 4.49 (m³)
